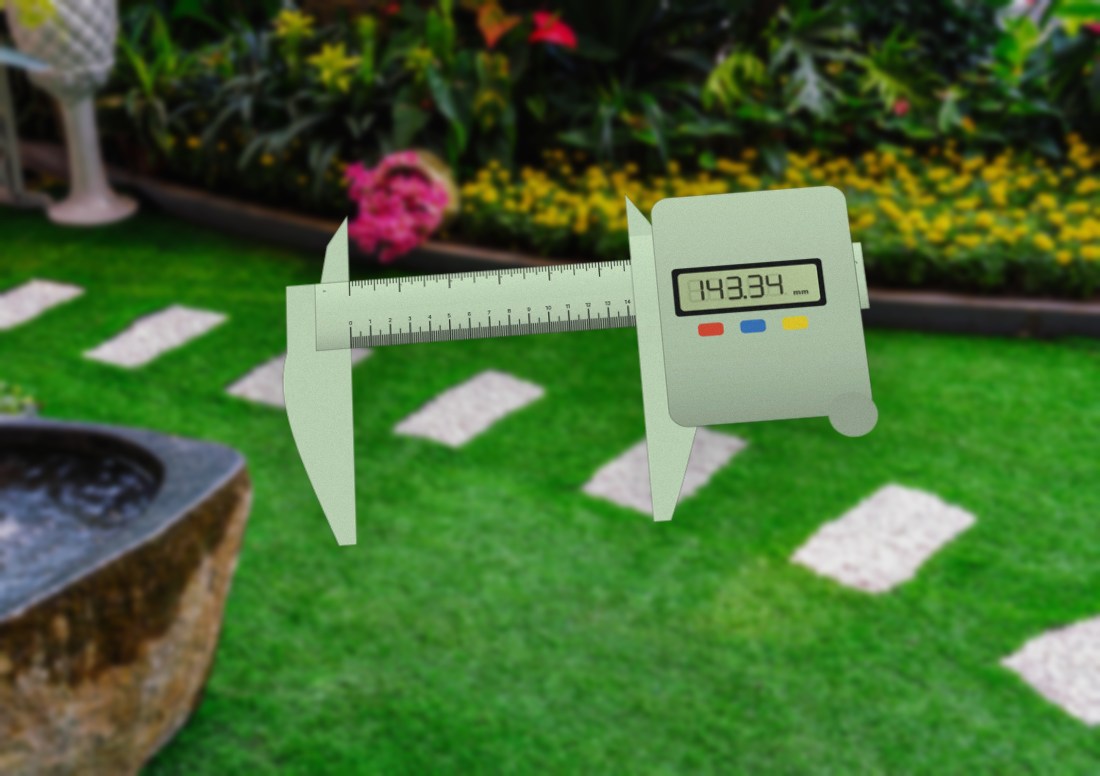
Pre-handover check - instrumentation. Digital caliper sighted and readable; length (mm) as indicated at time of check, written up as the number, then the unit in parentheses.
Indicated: 143.34 (mm)
